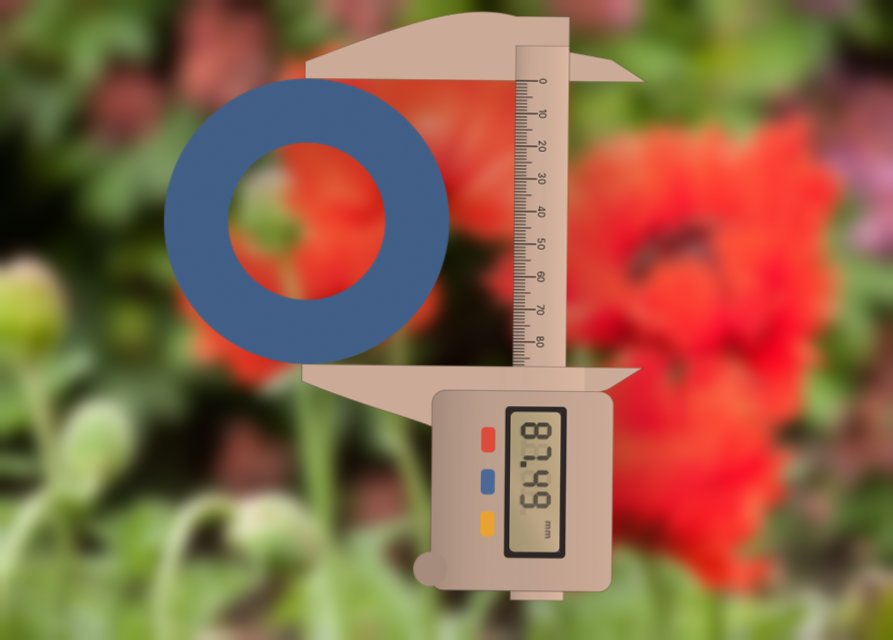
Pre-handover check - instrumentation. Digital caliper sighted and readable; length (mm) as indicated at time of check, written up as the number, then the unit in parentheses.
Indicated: 87.49 (mm)
